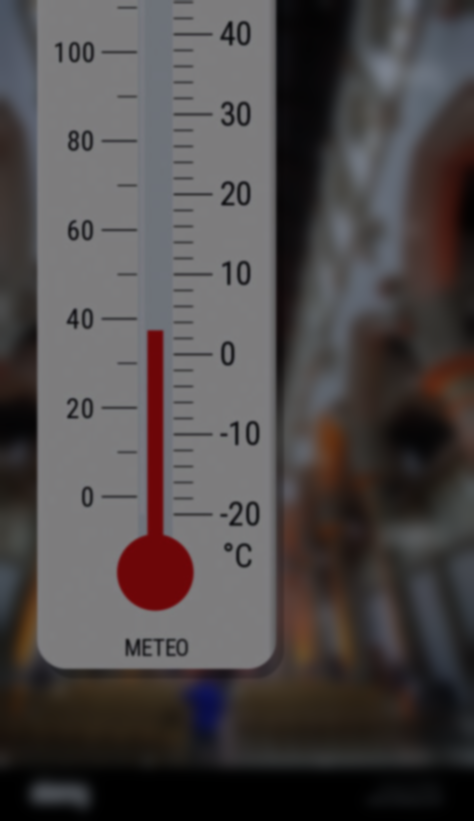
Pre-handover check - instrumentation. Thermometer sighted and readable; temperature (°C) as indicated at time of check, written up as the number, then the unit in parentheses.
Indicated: 3 (°C)
